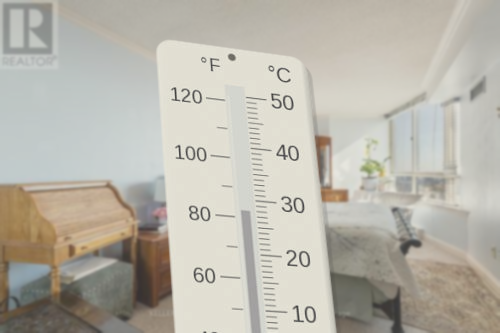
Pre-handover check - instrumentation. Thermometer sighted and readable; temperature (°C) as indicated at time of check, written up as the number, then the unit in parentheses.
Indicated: 28 (°C)
